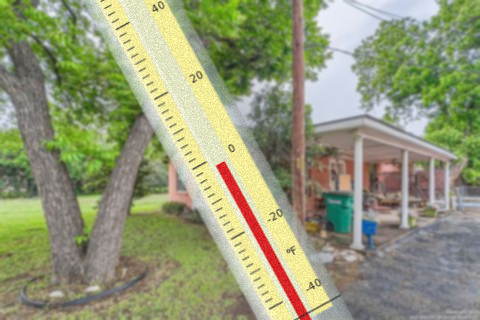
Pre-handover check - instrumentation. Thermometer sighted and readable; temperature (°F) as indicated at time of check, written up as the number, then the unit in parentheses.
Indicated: -2 (°F)
